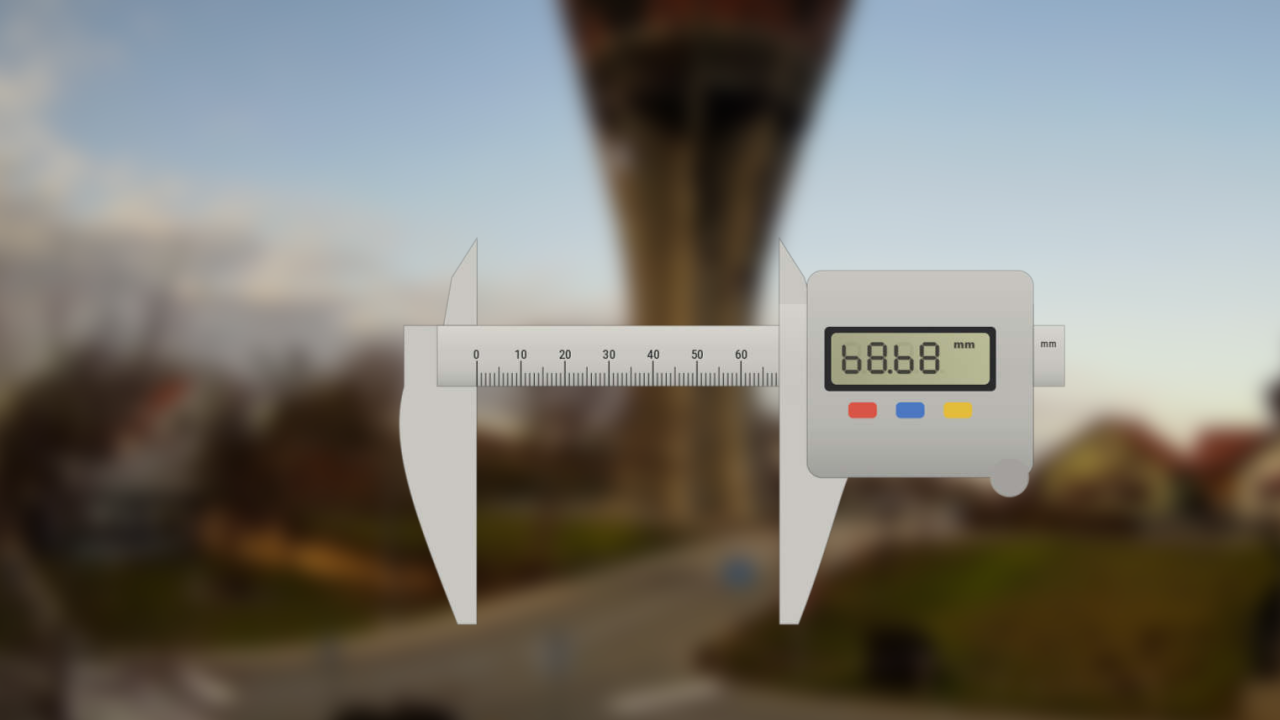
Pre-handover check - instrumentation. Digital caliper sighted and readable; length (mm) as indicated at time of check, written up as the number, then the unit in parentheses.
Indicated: 68.68 (mm)
